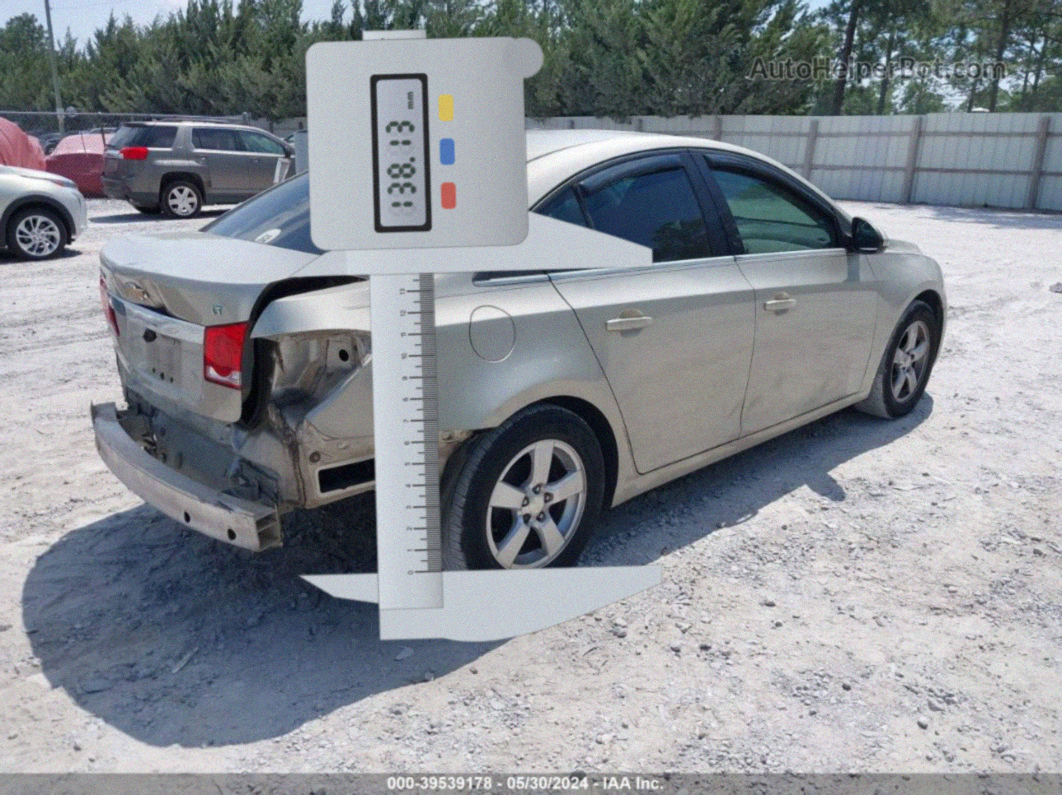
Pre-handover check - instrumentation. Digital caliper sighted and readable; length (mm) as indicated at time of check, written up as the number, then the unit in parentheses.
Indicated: 138.13 (mm)
